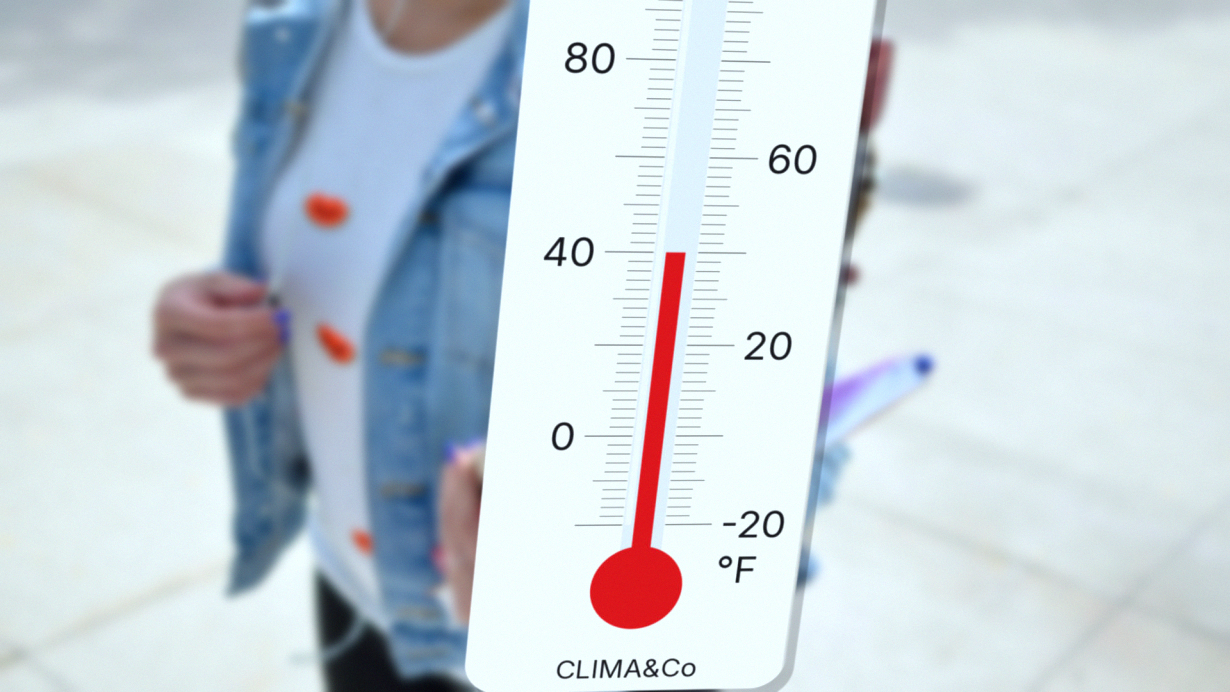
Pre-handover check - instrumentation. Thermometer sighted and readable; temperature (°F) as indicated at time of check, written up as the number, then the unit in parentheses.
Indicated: 40 (°F)
